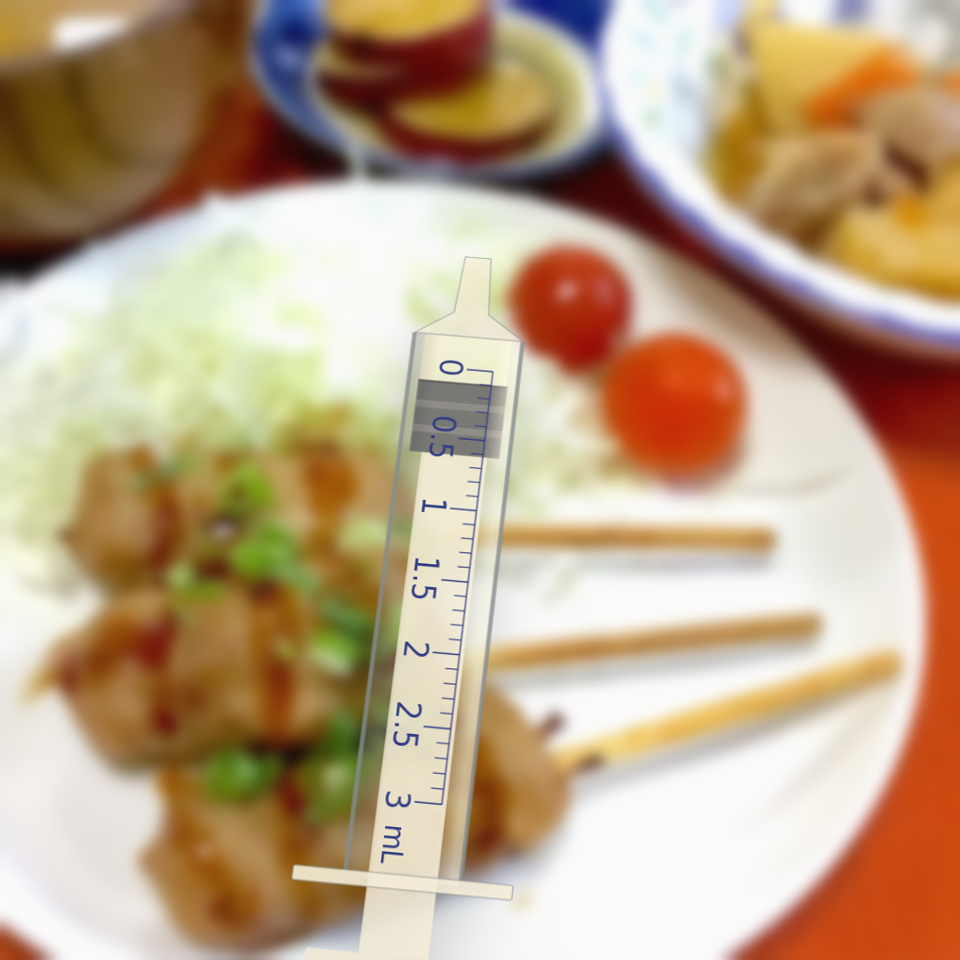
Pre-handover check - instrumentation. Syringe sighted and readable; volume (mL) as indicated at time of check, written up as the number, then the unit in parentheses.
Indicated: 0.1 (mL)
